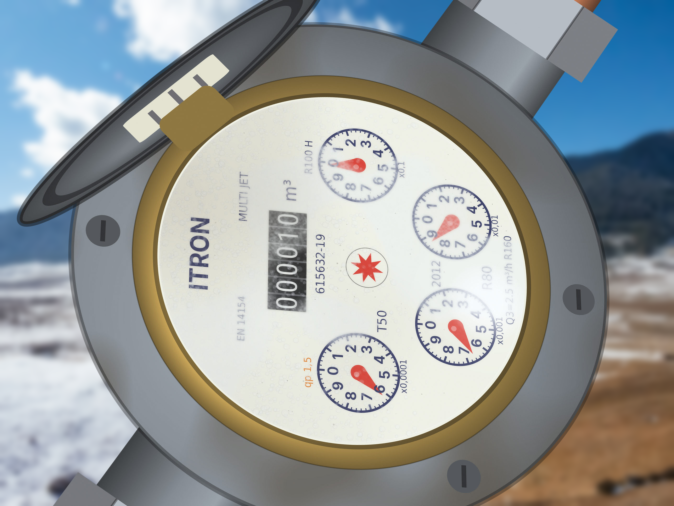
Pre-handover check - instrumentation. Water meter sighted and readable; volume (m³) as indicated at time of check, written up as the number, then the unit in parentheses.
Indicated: 9.9866 (m³)
